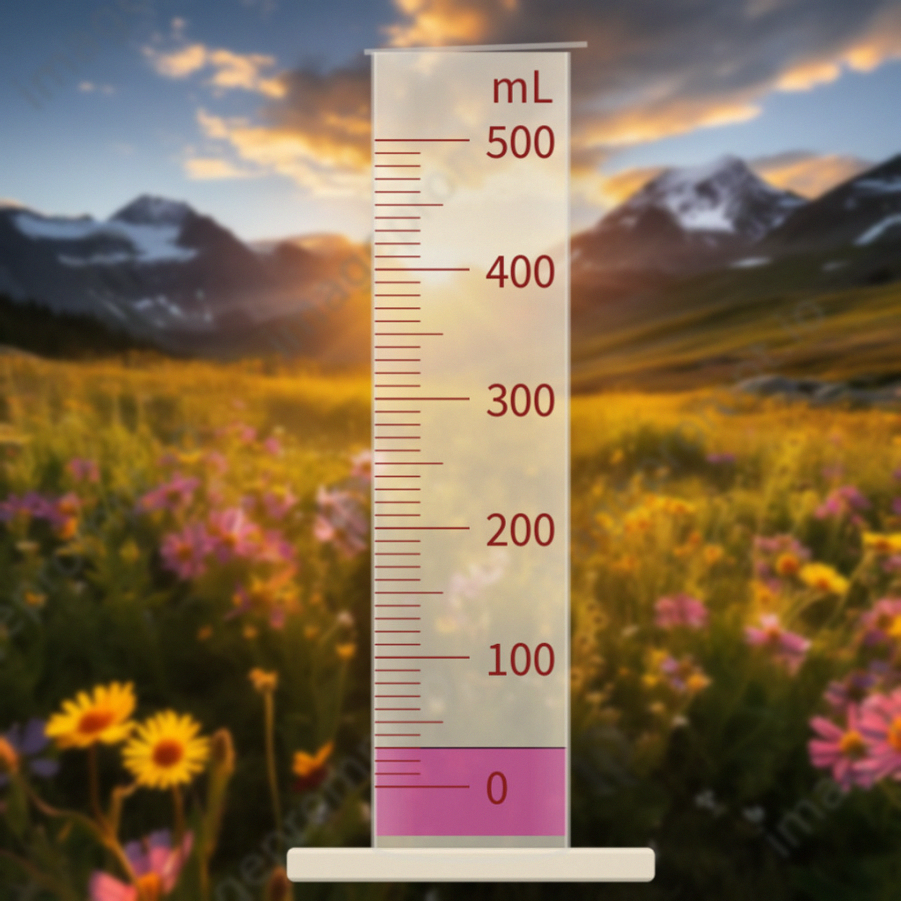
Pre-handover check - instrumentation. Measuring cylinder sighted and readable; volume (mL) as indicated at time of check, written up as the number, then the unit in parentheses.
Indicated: 30 (mL)
